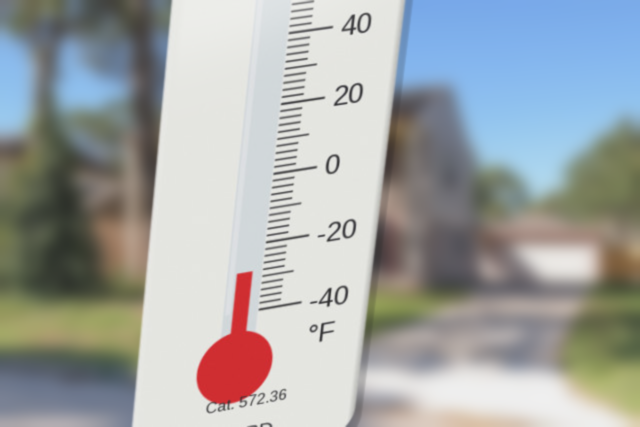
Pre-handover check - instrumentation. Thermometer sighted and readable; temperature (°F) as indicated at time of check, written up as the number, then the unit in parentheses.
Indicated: -28 (°F)
